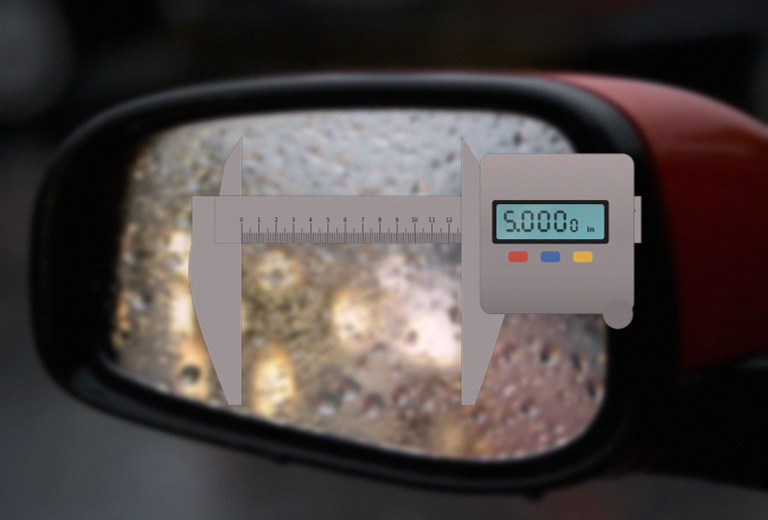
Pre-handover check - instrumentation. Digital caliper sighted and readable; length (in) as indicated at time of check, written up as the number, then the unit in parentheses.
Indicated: 5.0000 (in)
